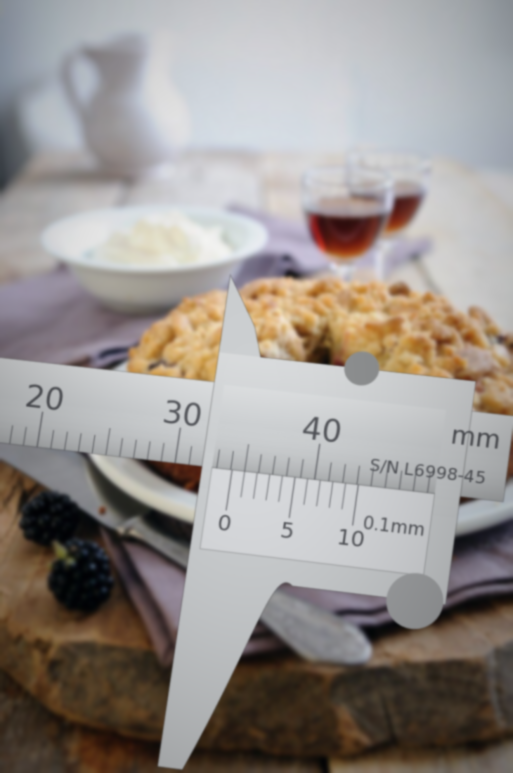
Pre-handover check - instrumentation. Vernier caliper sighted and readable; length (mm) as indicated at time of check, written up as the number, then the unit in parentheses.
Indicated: 34.1 (mm)
